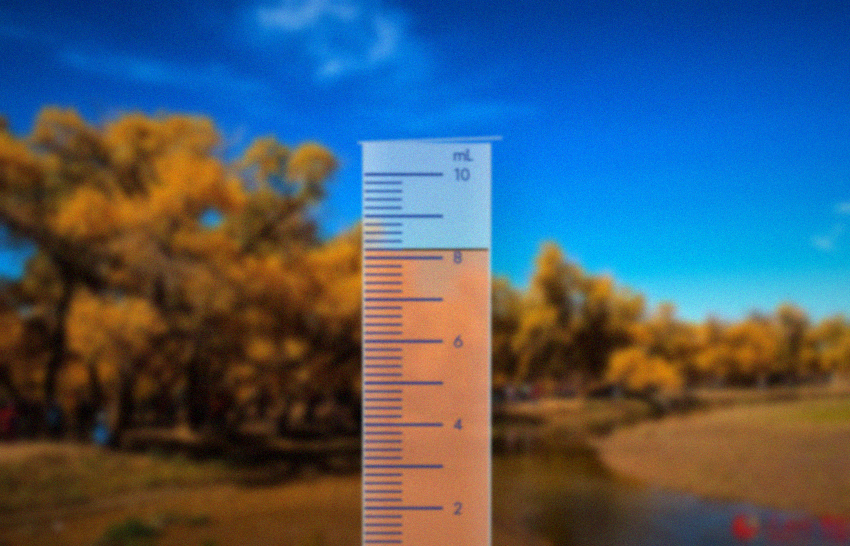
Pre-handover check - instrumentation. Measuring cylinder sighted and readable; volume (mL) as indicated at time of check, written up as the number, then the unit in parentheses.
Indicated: 8.2 (mL)
